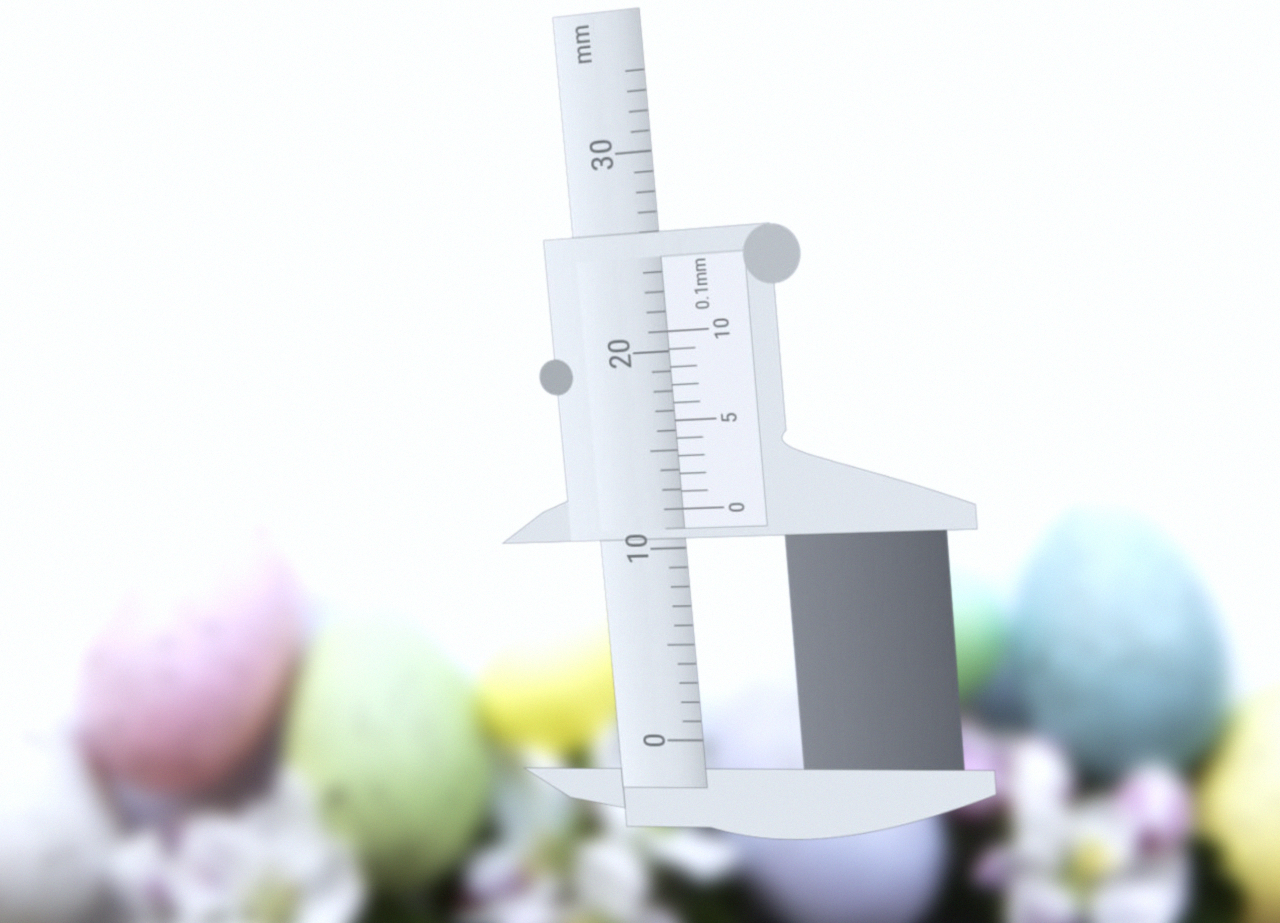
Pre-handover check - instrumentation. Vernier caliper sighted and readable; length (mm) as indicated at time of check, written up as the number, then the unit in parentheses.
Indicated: 12.0 (mm)
